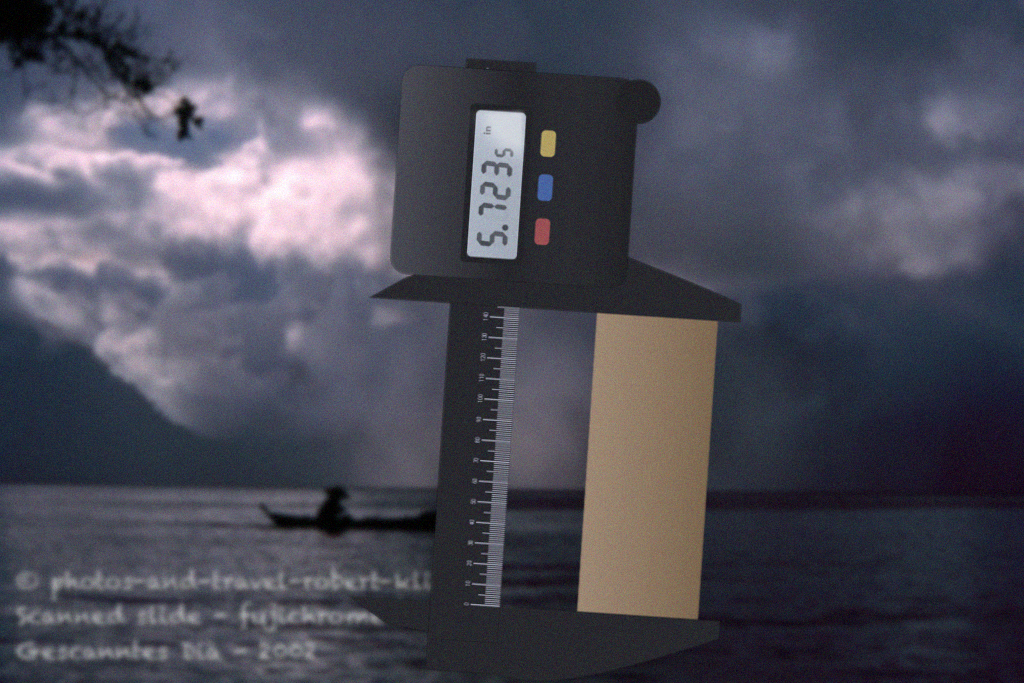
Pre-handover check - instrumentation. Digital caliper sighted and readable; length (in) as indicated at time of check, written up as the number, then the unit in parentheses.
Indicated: 5.7235 (in)
